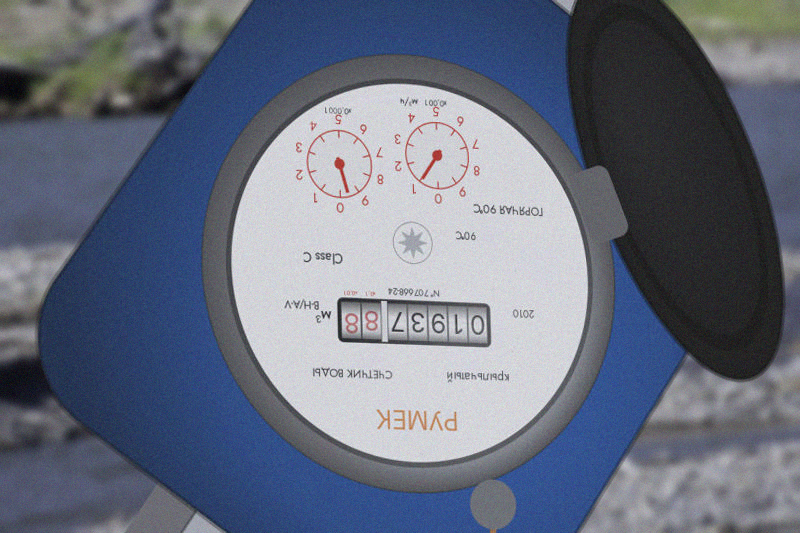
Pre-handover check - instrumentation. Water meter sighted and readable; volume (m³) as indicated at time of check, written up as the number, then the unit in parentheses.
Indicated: 1937.8809 (m³)
